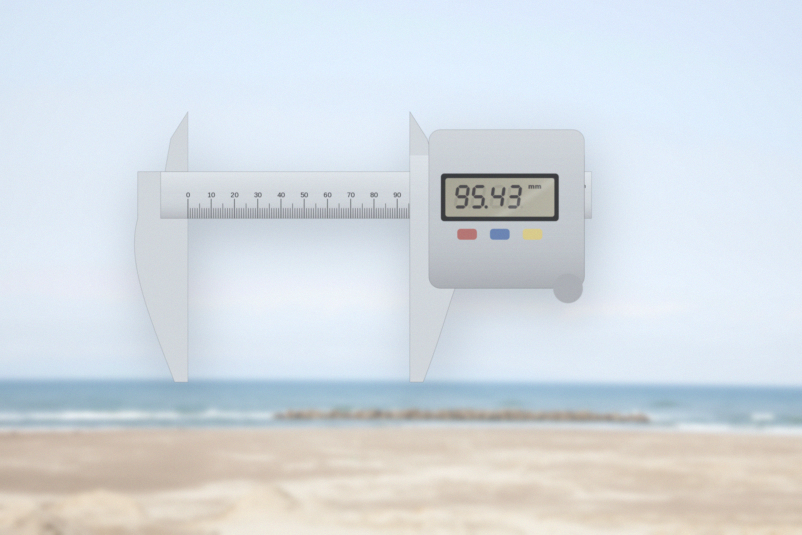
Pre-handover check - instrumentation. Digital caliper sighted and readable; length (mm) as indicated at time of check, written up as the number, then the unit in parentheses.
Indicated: 95.43 (mm)
